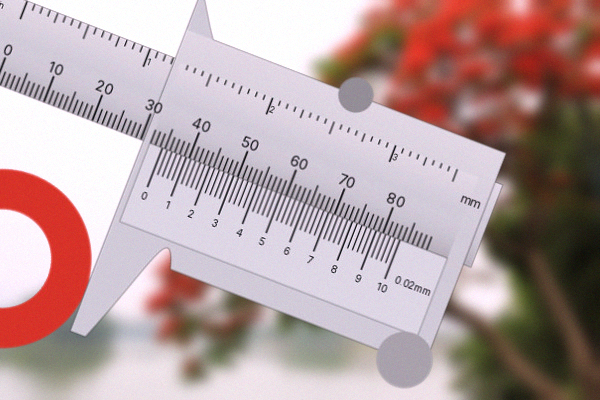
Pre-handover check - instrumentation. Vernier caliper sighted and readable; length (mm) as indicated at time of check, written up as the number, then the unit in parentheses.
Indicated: 34.5 (mm)
